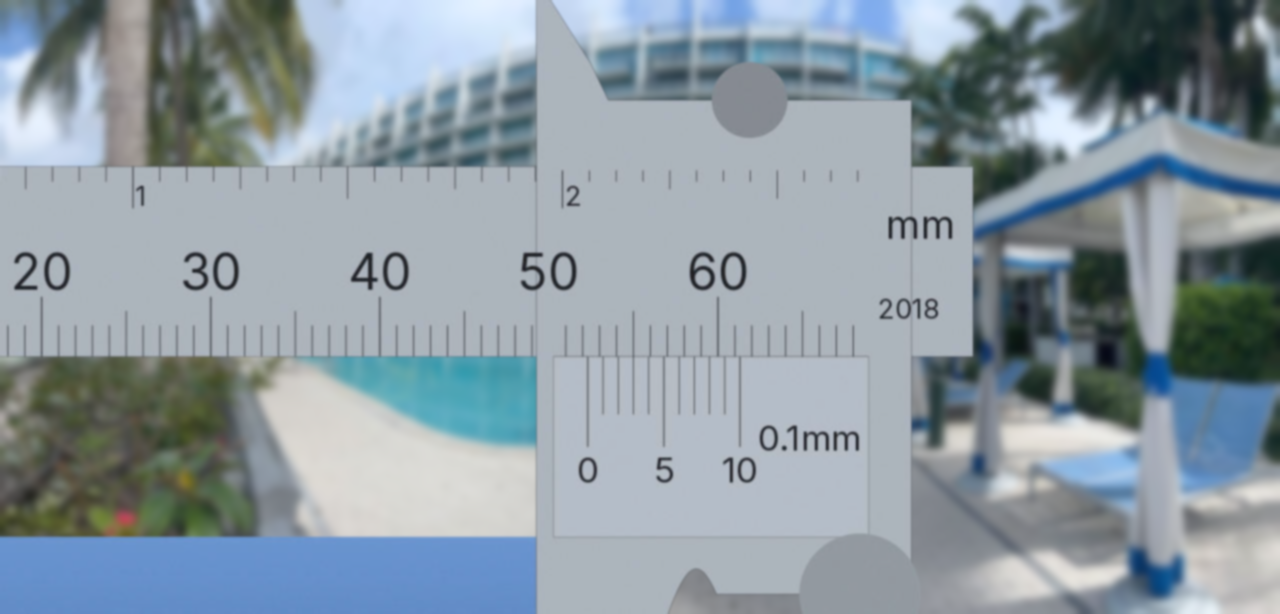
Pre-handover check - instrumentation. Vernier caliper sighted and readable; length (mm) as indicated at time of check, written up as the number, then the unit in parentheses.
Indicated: 52.3 (mm)
